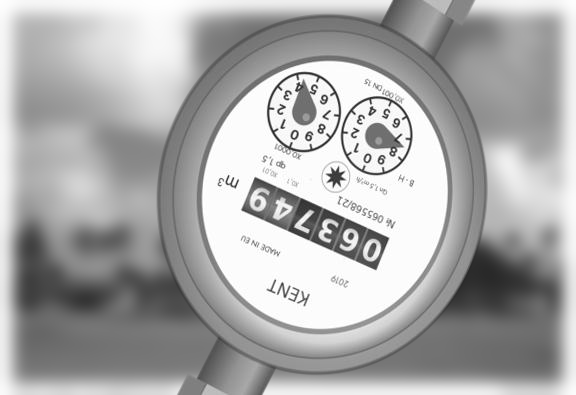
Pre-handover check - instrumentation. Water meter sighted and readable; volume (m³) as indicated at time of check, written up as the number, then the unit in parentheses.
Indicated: 637.4974 (m³)
